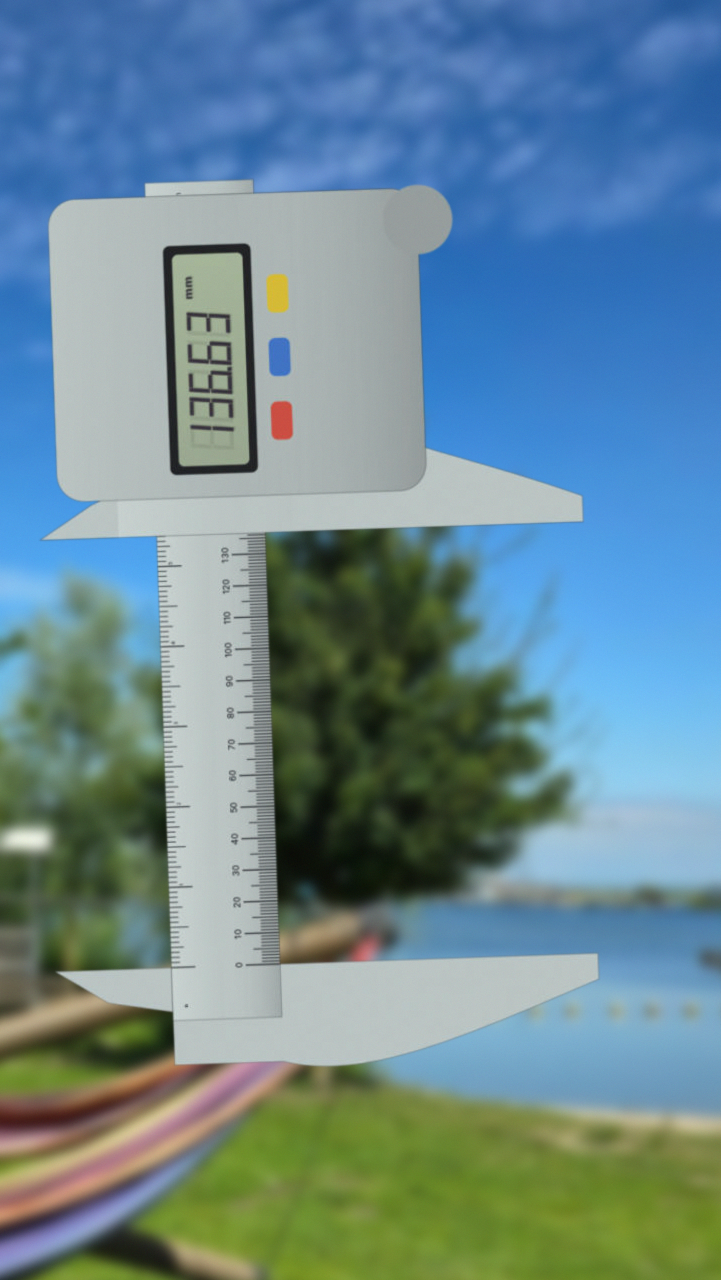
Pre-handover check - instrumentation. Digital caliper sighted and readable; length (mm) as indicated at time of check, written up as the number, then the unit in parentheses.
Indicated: 136.63 (mm)
